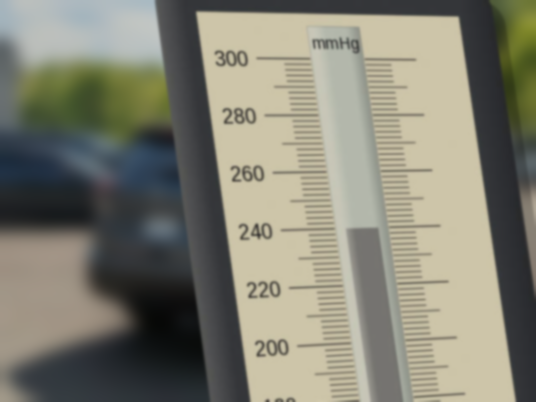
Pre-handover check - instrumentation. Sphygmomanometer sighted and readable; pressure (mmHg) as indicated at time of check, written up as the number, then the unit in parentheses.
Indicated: 240 (mmHg)
